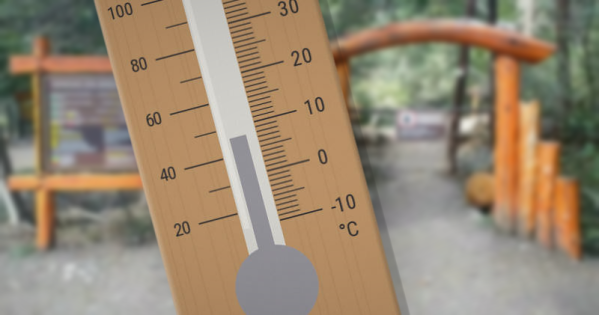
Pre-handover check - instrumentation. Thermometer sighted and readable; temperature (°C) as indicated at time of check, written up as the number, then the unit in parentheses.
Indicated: 8 (°C)
